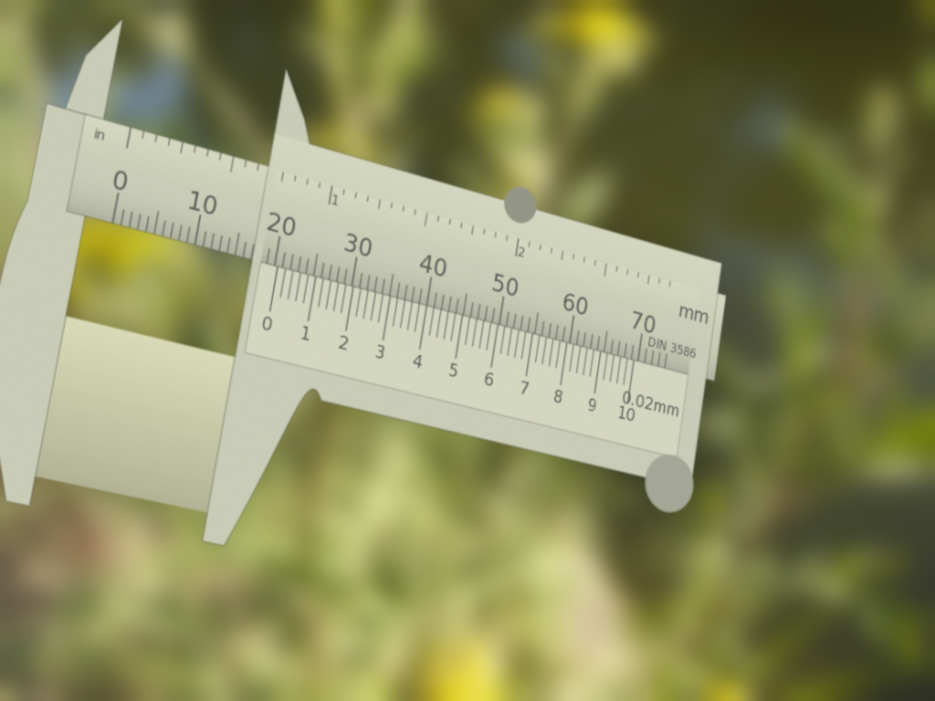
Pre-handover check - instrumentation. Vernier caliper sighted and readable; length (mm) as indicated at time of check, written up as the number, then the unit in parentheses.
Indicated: 20.4 (mm)
